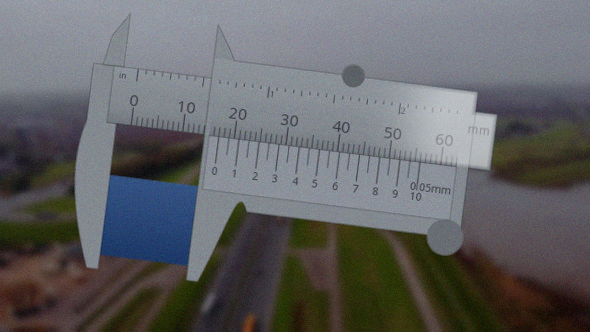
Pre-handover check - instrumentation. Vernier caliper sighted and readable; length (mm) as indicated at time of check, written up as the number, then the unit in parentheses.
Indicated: 17.0 (mm)
